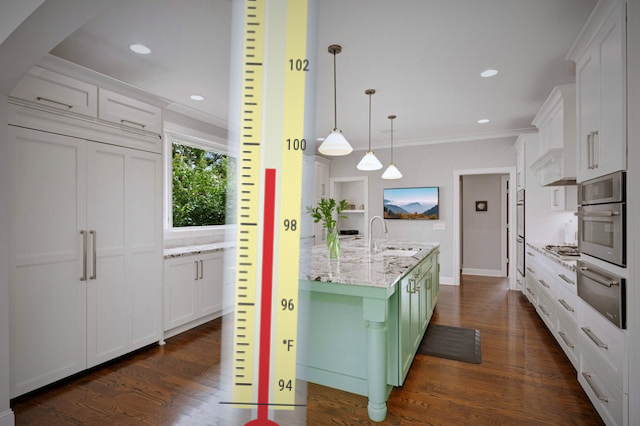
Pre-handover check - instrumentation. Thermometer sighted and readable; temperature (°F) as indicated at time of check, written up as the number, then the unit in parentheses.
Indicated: 99.4 (°F)
